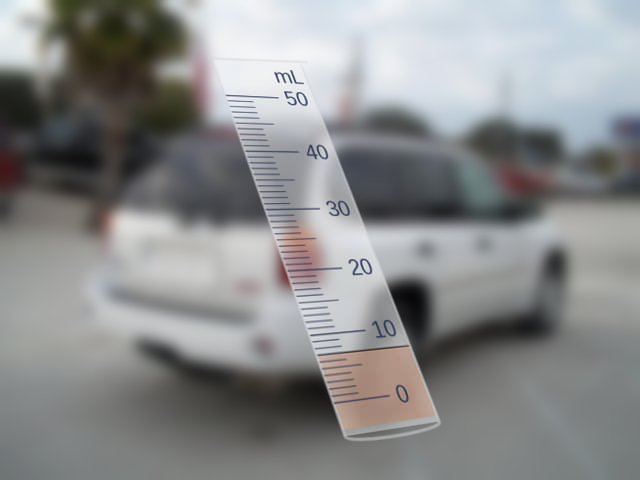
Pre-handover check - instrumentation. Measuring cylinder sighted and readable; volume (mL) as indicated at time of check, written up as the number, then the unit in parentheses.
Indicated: 7 (mL)
